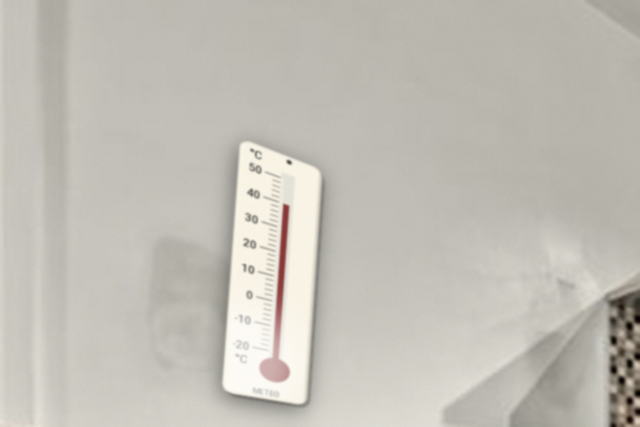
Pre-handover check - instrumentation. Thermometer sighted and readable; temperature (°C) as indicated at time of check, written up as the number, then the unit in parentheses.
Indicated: 40 (°C)
